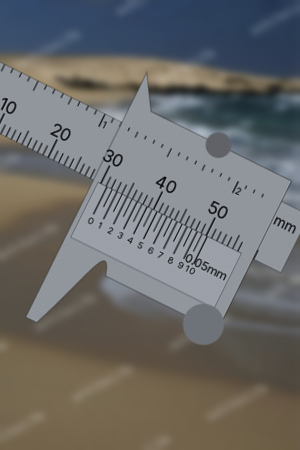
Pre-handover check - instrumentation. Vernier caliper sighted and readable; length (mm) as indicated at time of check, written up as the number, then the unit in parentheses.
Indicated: 31.2 (mm)
